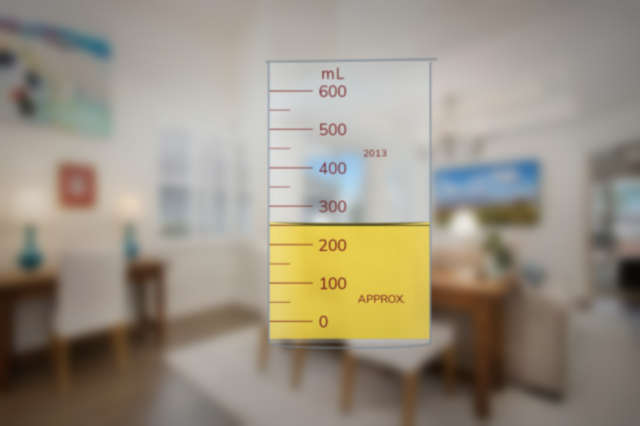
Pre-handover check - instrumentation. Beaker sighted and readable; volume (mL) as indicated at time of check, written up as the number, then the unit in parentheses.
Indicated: 250 (mL)
